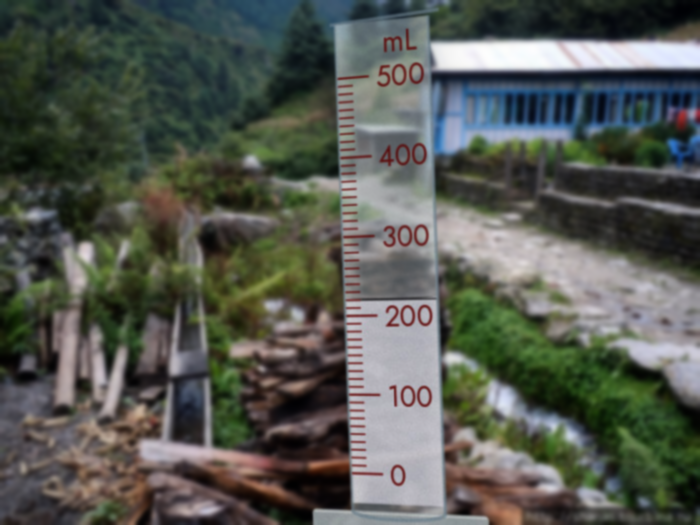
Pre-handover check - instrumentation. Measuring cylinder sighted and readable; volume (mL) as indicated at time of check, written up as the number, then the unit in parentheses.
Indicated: 220 (mL)
